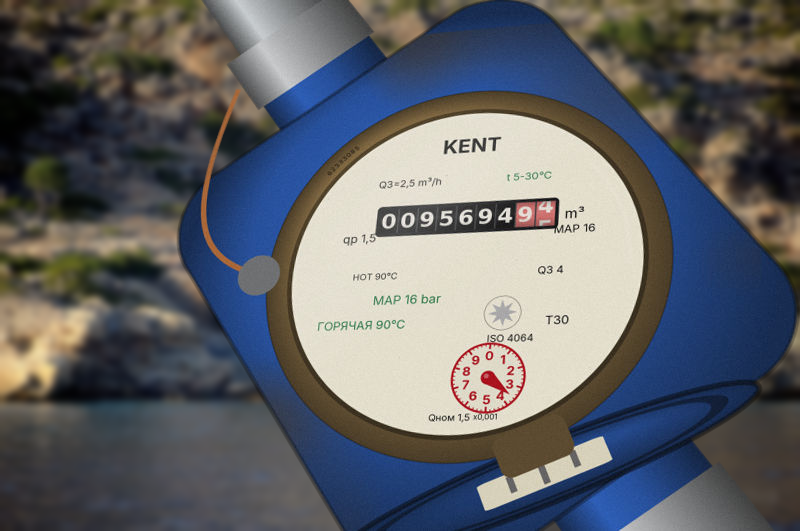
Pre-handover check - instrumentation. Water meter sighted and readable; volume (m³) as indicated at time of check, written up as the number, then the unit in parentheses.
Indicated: 95694.943 (m³)
